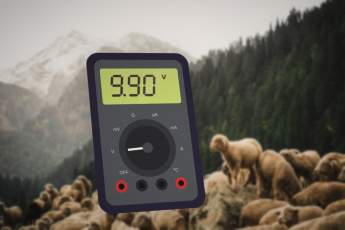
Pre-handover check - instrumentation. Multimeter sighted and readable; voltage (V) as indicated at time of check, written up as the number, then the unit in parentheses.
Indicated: 9.90 (V)
